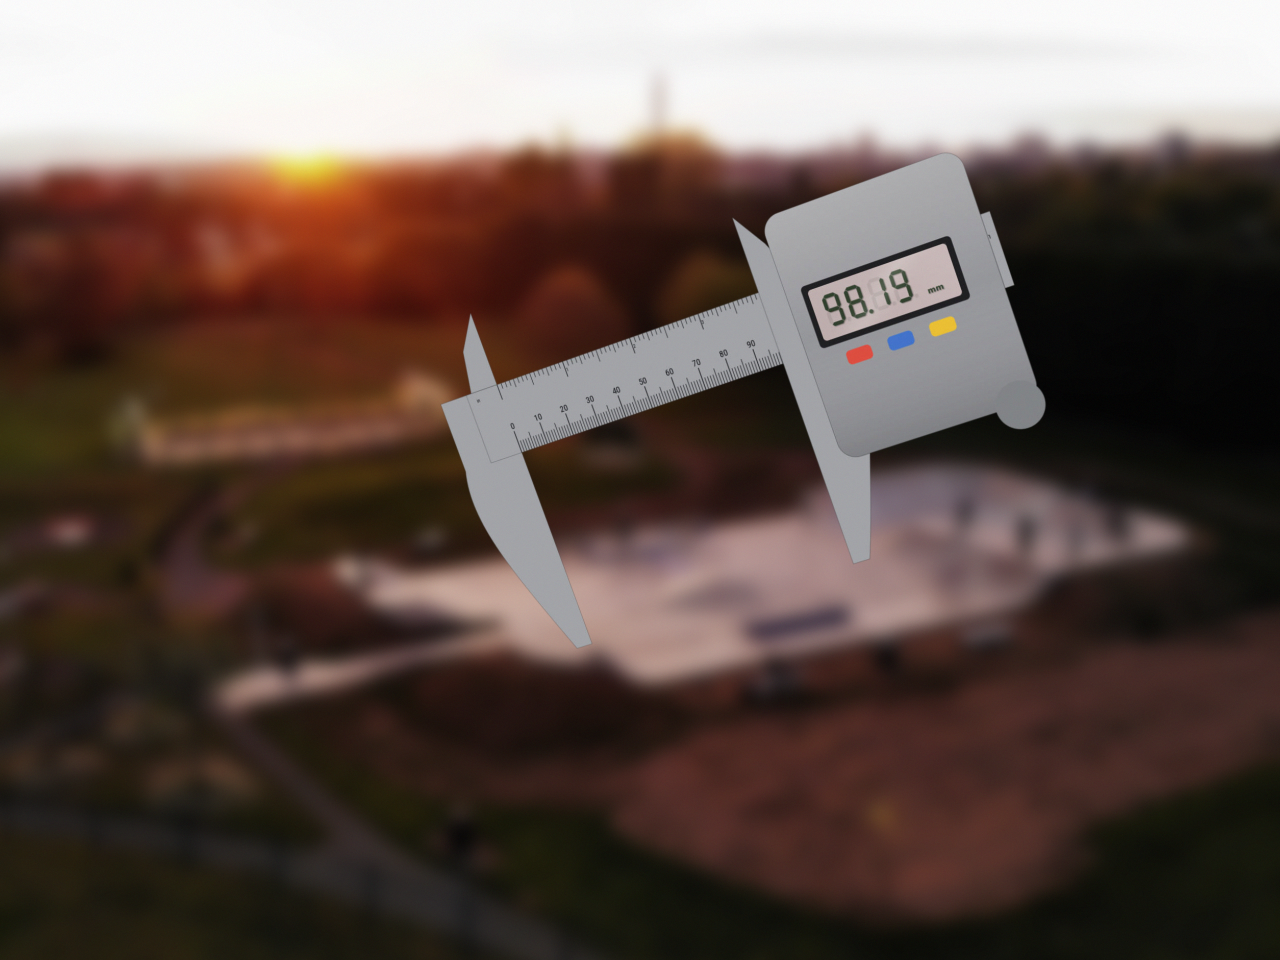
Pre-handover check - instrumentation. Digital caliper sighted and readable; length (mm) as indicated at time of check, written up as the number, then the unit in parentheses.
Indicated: 98.19 (mm)
